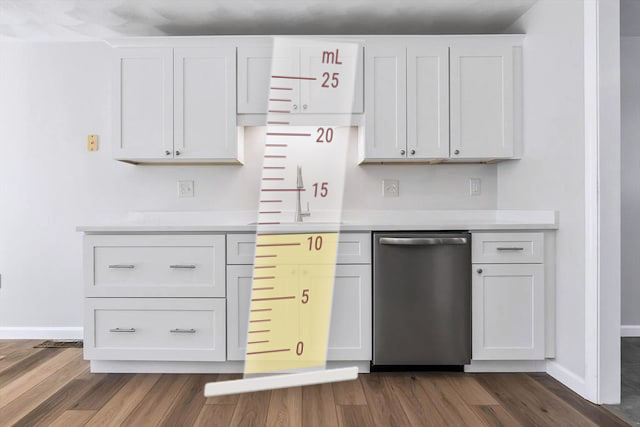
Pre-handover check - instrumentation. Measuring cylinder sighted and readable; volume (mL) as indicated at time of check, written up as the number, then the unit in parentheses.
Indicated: 11 (mL)
